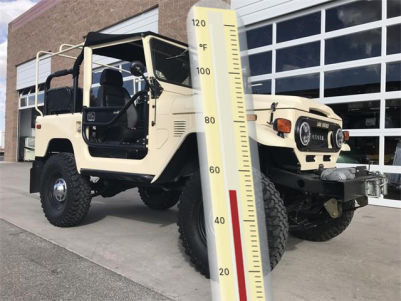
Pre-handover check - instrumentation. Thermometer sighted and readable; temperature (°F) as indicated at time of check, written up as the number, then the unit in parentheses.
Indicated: 52 (°F)
